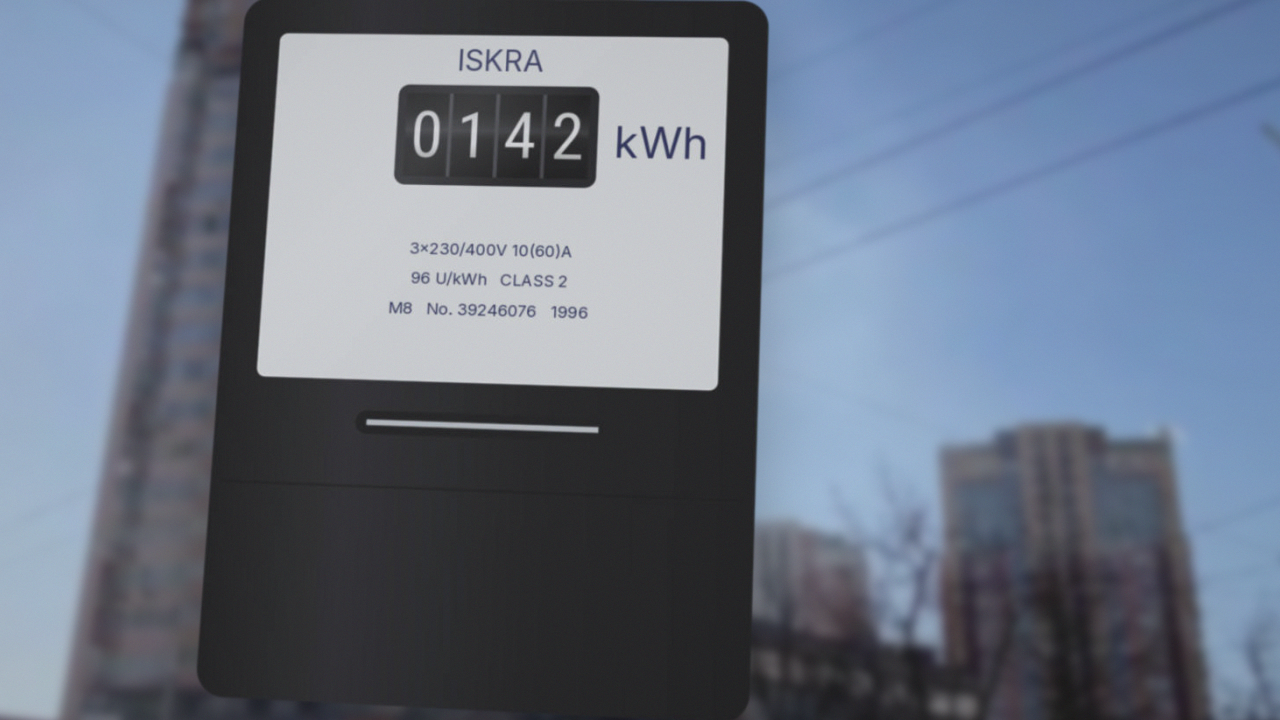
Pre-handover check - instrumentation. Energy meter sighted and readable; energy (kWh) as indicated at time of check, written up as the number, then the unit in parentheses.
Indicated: 142 (kWh)
